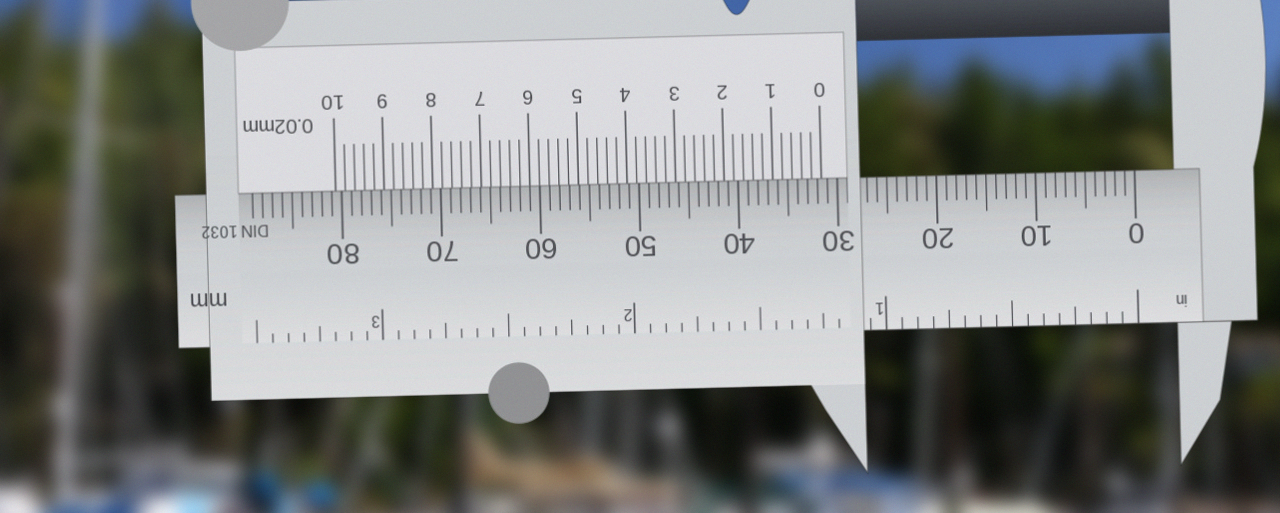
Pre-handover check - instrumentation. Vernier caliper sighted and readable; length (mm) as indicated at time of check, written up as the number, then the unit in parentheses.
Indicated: 31.6 (mm)
